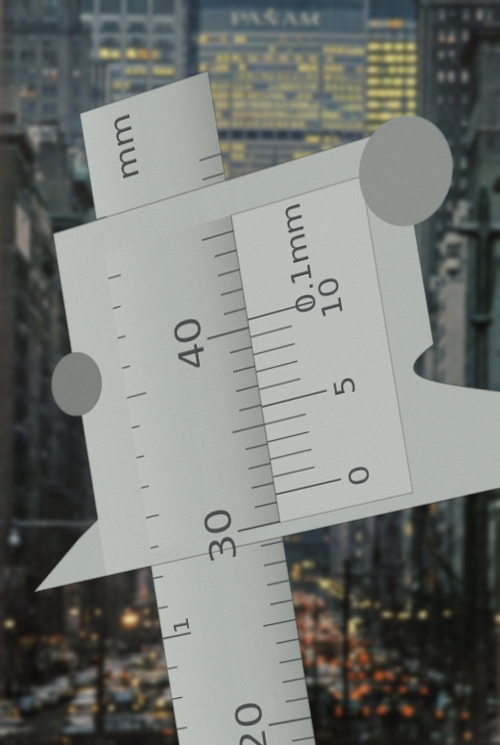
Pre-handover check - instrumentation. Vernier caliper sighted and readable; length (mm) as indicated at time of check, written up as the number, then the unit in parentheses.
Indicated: 31.4 (mm)
